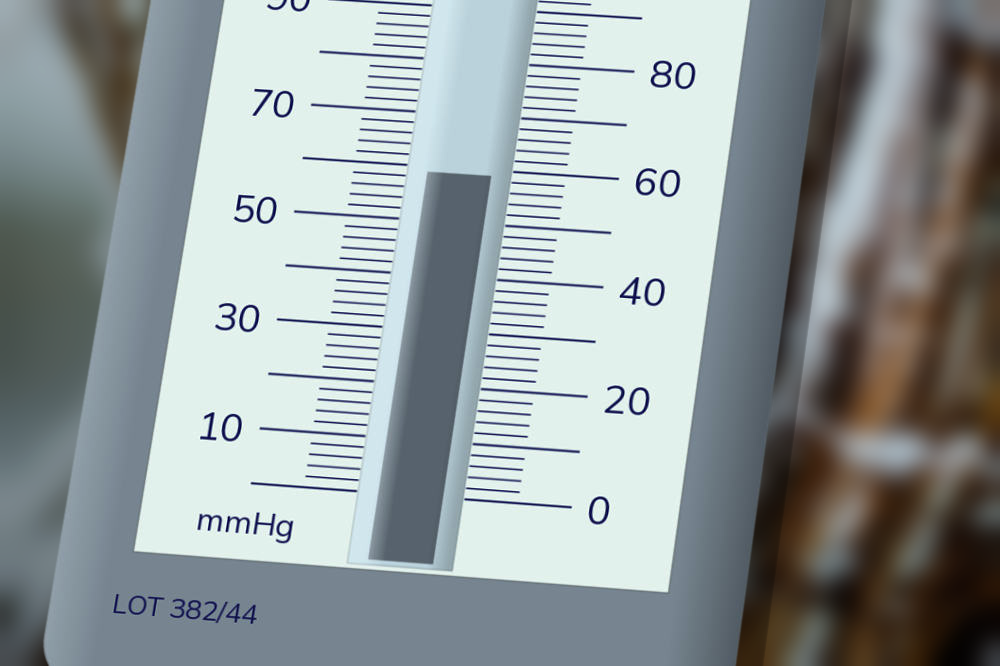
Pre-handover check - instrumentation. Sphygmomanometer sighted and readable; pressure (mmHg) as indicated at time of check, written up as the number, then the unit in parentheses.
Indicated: 59 (mmHg)
